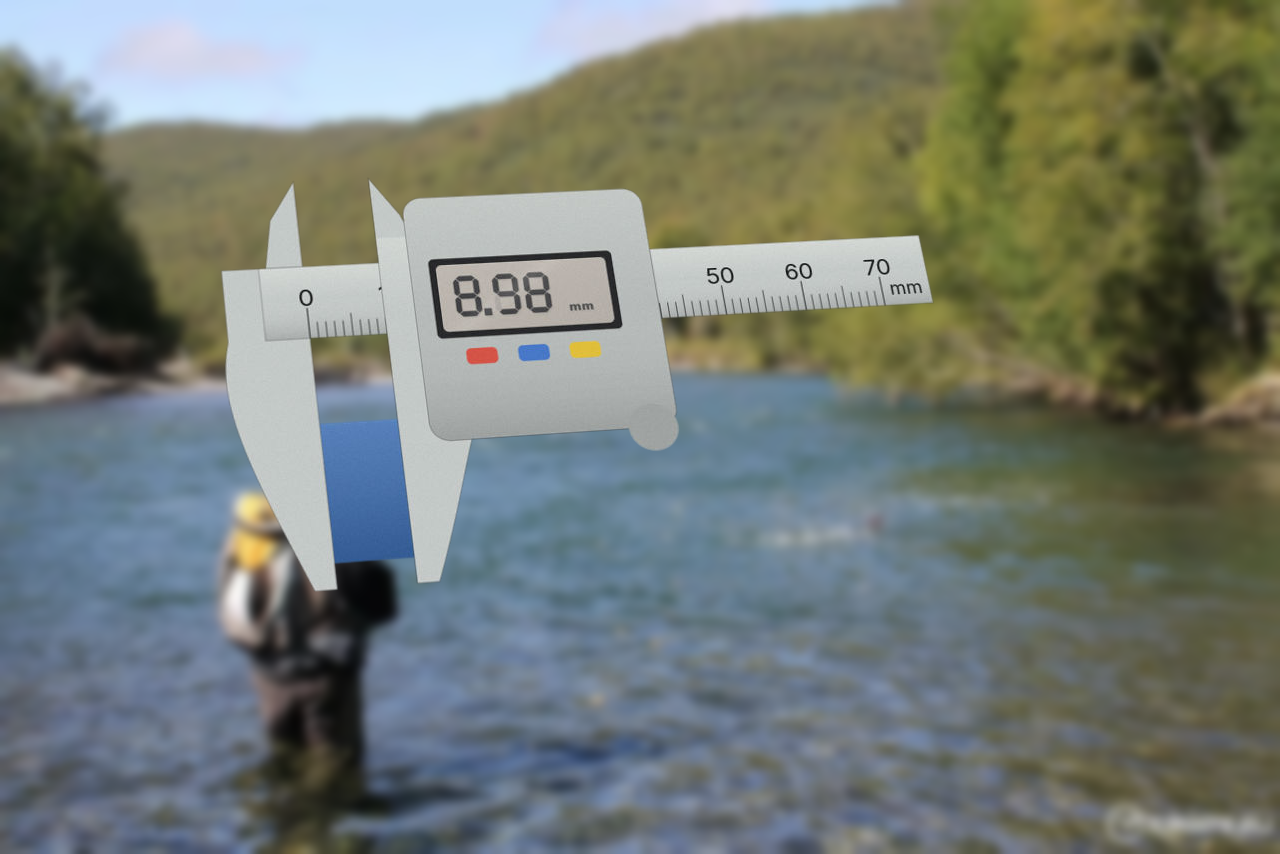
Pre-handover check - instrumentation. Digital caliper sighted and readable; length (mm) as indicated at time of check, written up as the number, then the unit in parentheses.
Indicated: 8.98 (mm)
